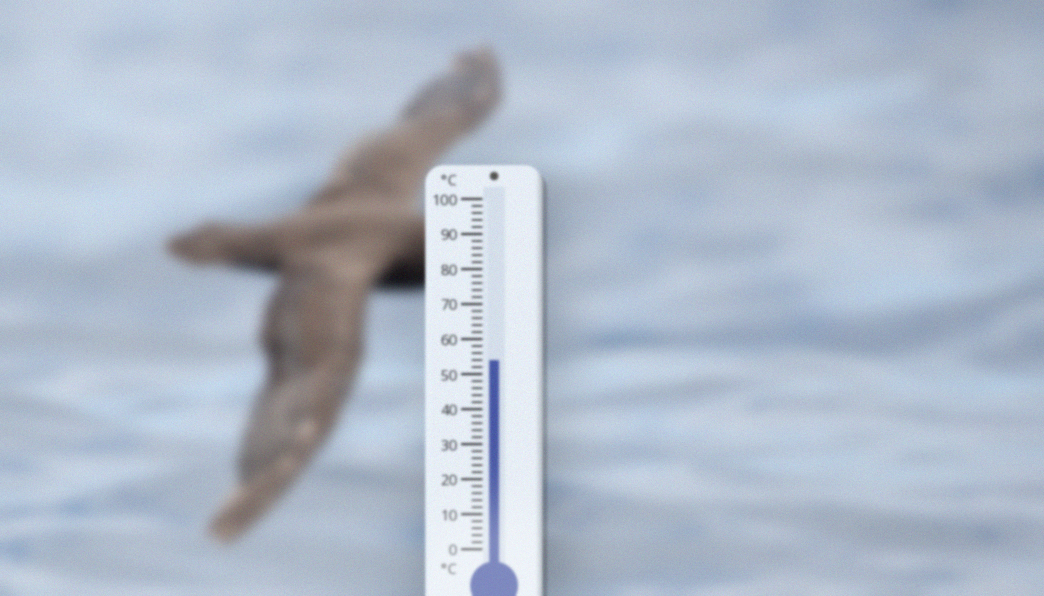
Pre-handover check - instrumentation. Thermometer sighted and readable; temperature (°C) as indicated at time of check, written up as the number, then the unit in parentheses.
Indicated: 54 (°C)
